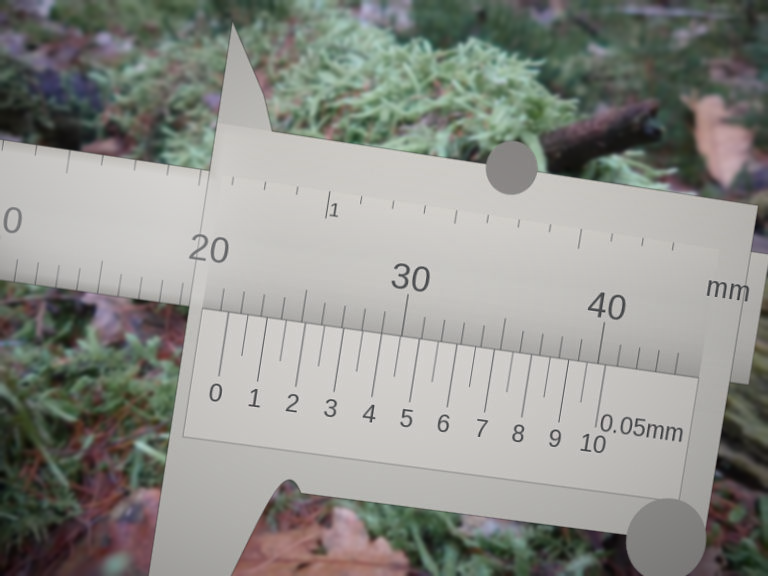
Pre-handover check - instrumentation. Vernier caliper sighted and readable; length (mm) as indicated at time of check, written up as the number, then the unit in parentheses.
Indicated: 21.4 (mm)
